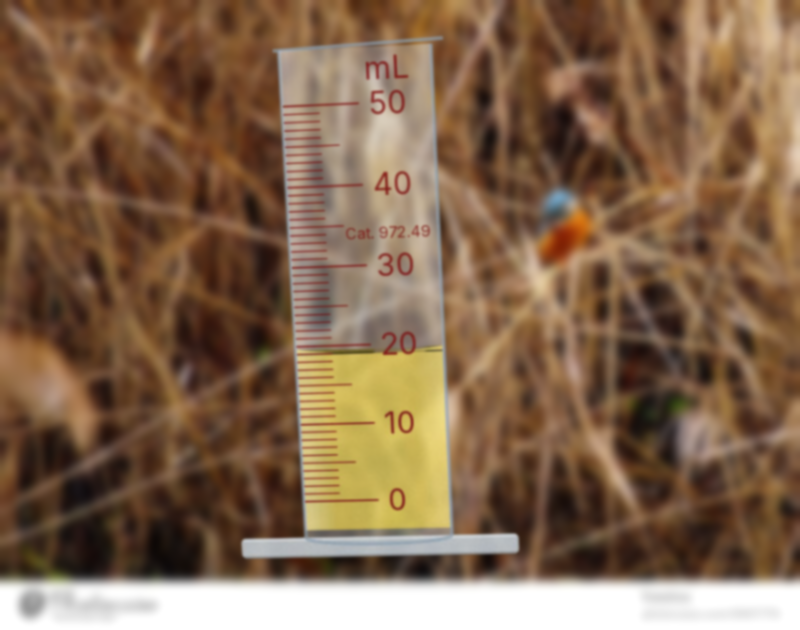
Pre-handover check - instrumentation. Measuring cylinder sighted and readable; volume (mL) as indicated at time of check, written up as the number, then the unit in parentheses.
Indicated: 19 (mL)
